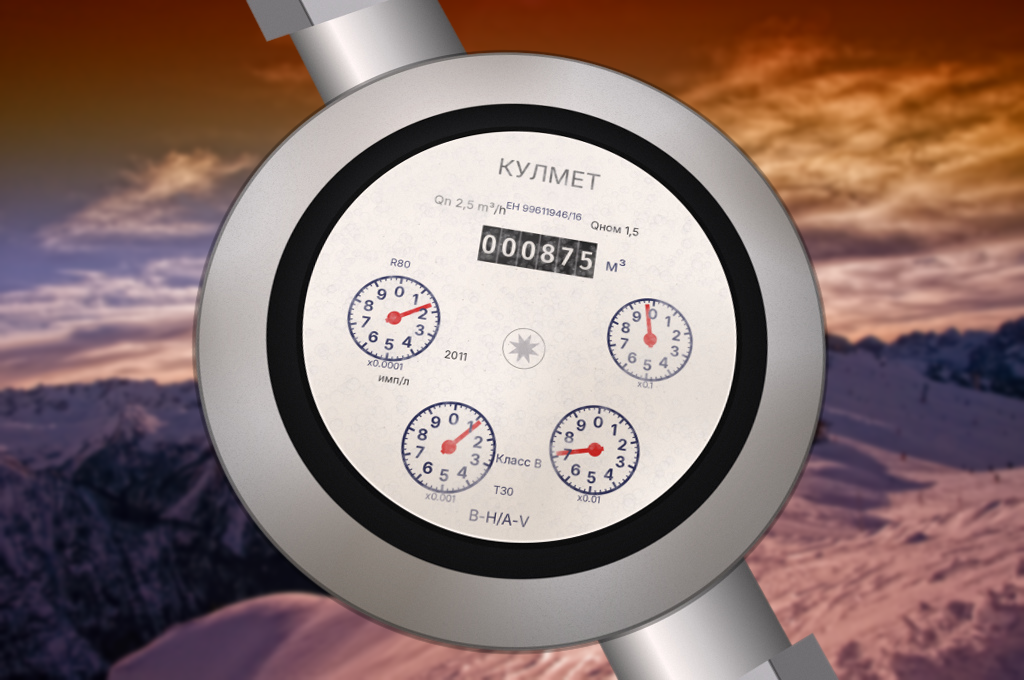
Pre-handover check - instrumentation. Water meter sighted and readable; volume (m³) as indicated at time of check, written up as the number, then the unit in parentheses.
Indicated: 874.9711 (m³)
